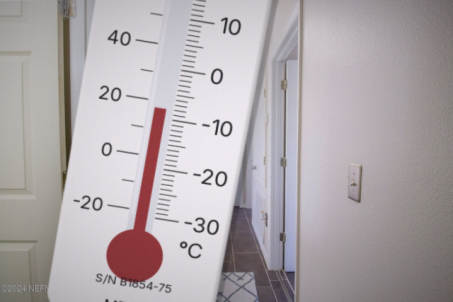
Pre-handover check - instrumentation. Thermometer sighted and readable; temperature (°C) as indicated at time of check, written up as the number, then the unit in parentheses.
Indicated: -8 (°C)
